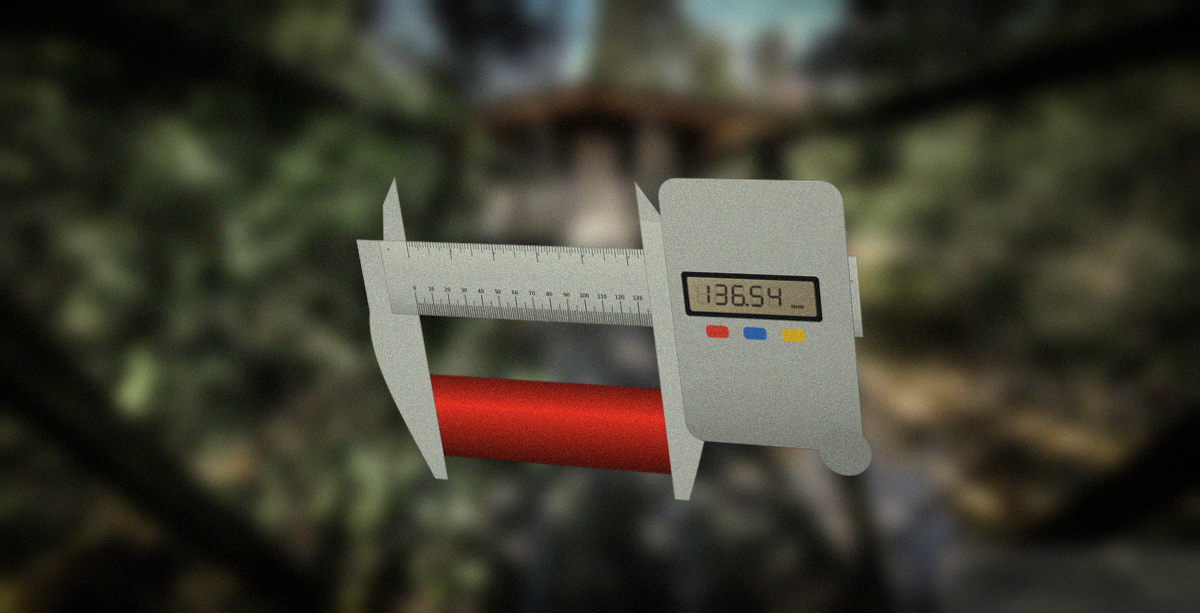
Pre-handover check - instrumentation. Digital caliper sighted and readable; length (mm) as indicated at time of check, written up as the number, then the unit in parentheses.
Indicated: 136.54 (mm)
